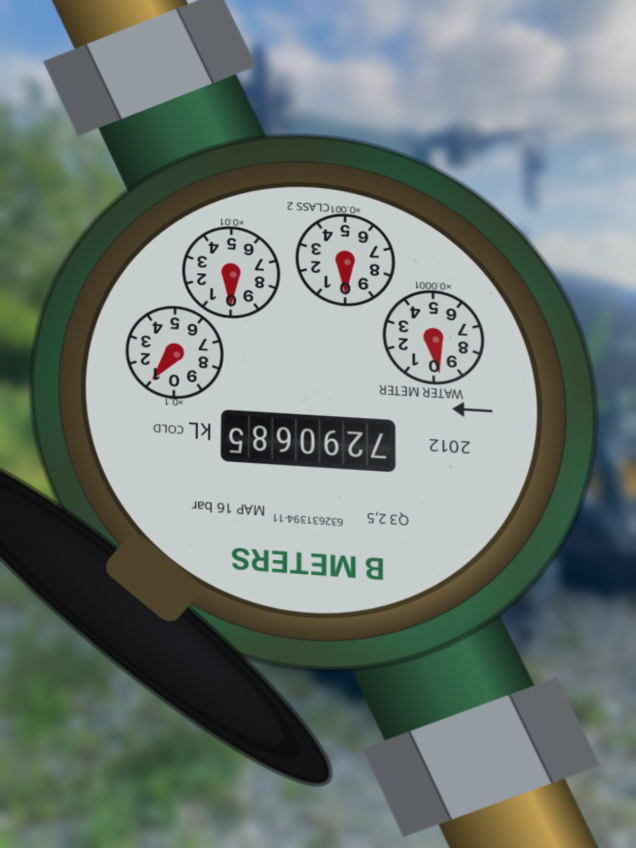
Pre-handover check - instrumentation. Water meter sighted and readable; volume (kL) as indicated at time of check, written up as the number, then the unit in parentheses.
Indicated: 7290685.0999 (kL)
